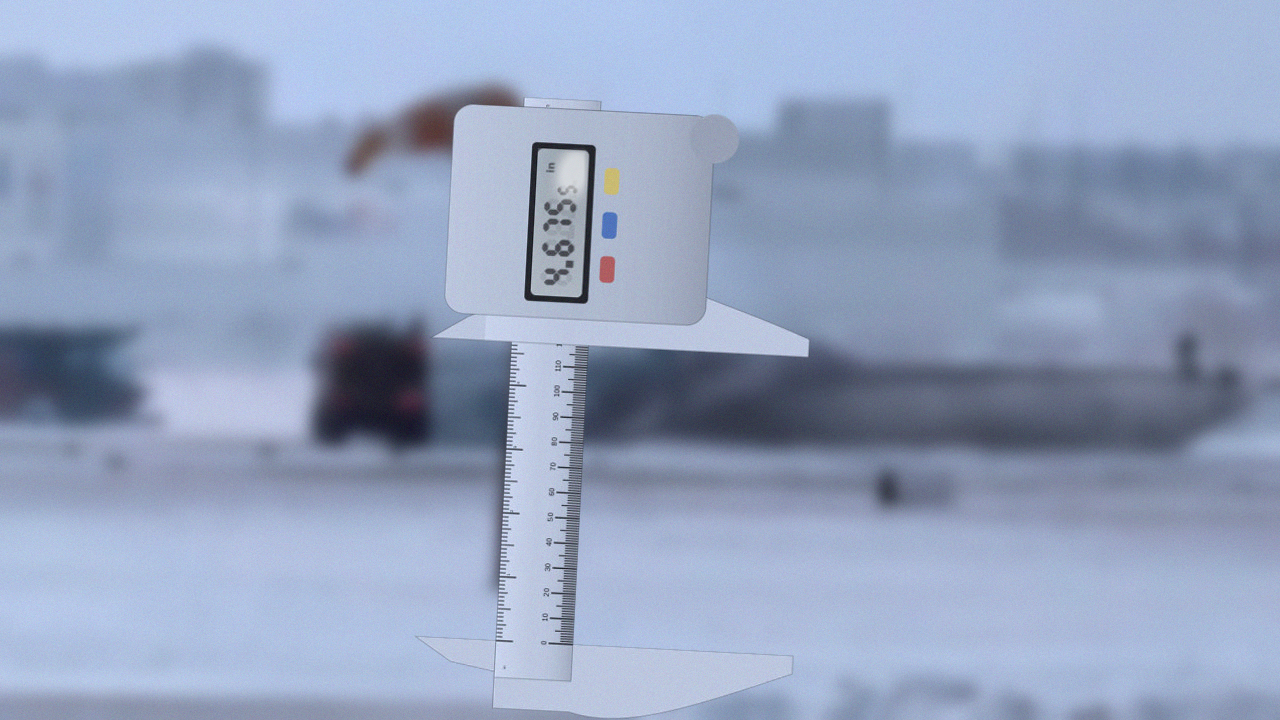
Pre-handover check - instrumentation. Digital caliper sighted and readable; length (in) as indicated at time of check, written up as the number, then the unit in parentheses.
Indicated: 4.6755 (in)
